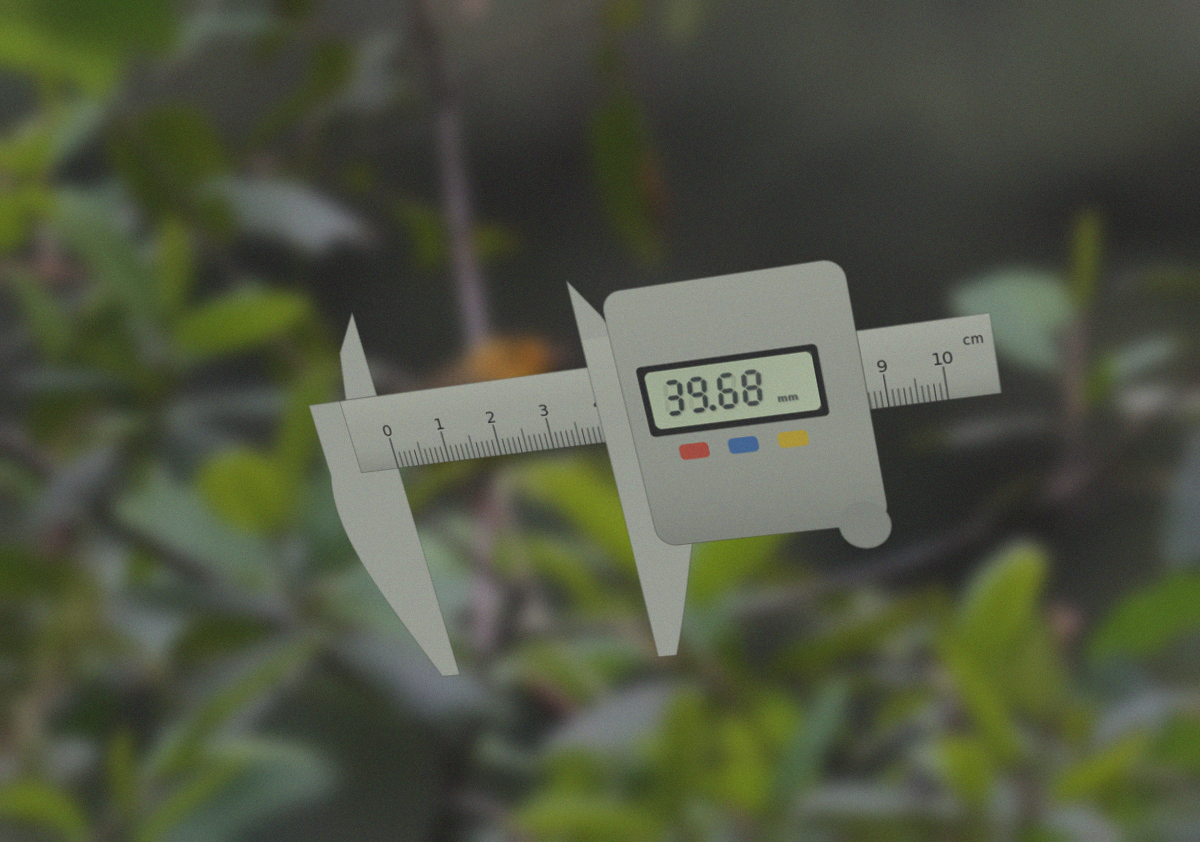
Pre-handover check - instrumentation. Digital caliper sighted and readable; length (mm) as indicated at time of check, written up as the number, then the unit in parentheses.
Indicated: 39.68 (mm)
